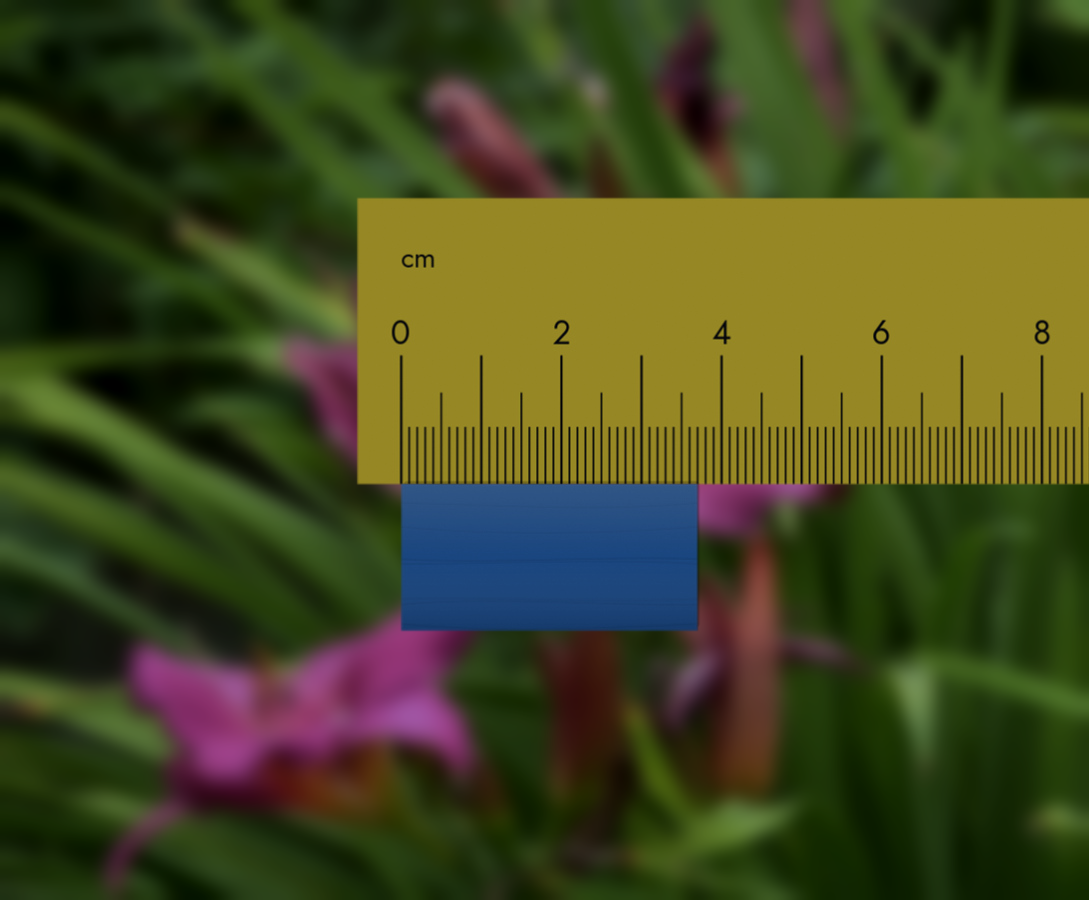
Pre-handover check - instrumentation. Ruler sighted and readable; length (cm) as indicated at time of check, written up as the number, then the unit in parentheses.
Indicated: 3.7 (cm)
